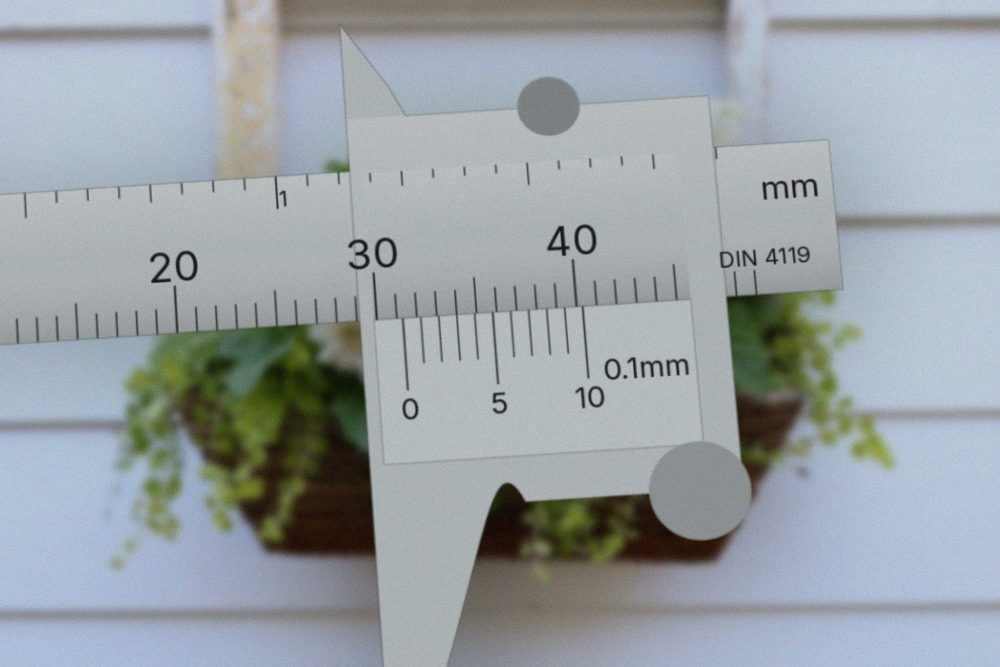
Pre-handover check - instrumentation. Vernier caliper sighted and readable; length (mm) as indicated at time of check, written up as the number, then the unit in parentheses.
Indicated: 31.3 (mm)
